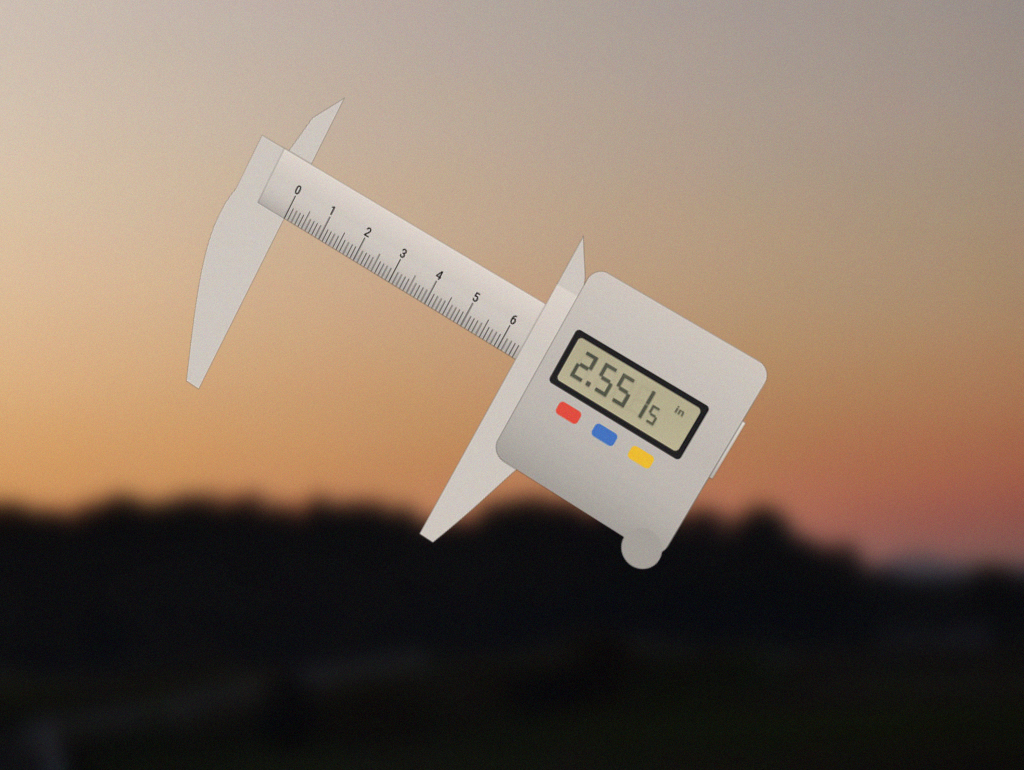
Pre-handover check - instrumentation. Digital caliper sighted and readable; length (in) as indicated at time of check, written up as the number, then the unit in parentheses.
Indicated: 2.5515 (in)
